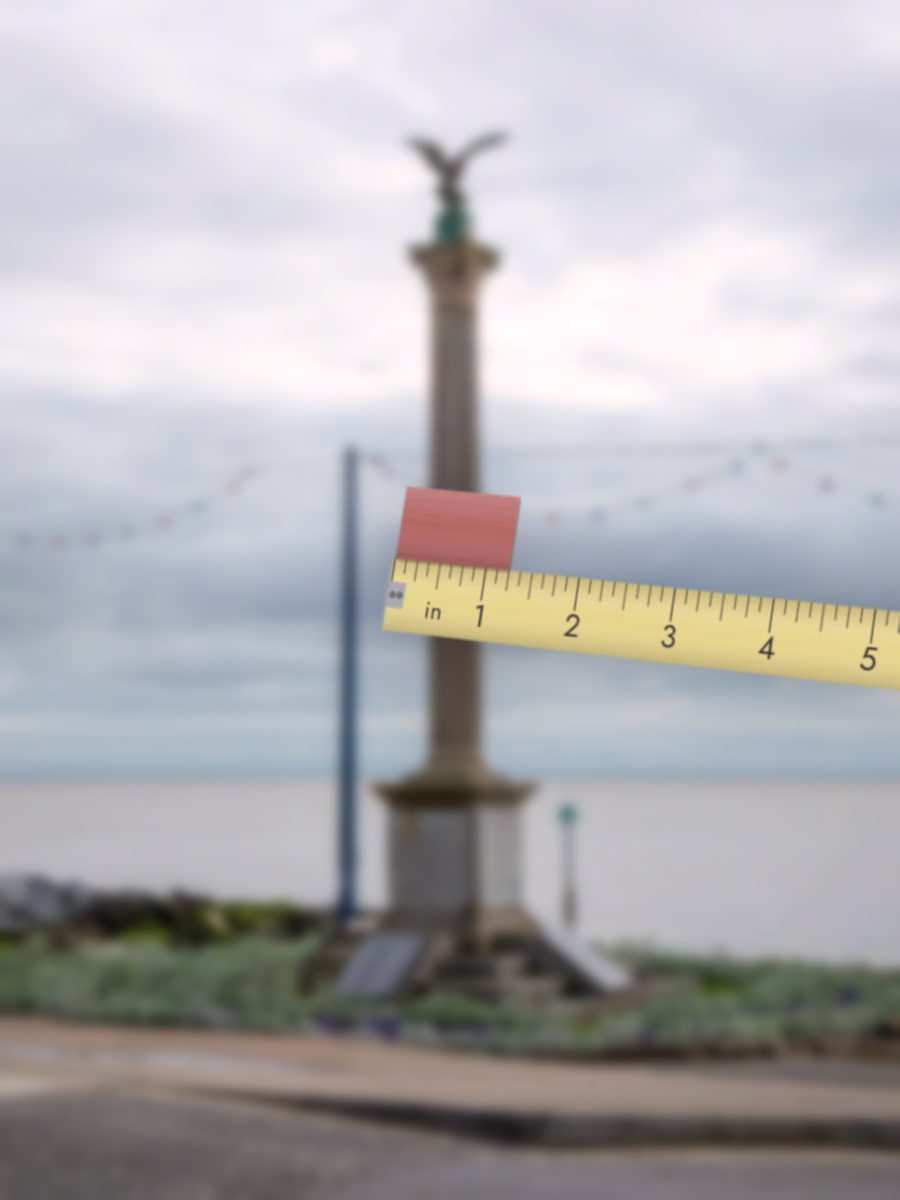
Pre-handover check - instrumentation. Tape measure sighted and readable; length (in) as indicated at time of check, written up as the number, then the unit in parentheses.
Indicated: 1.25 (in)
